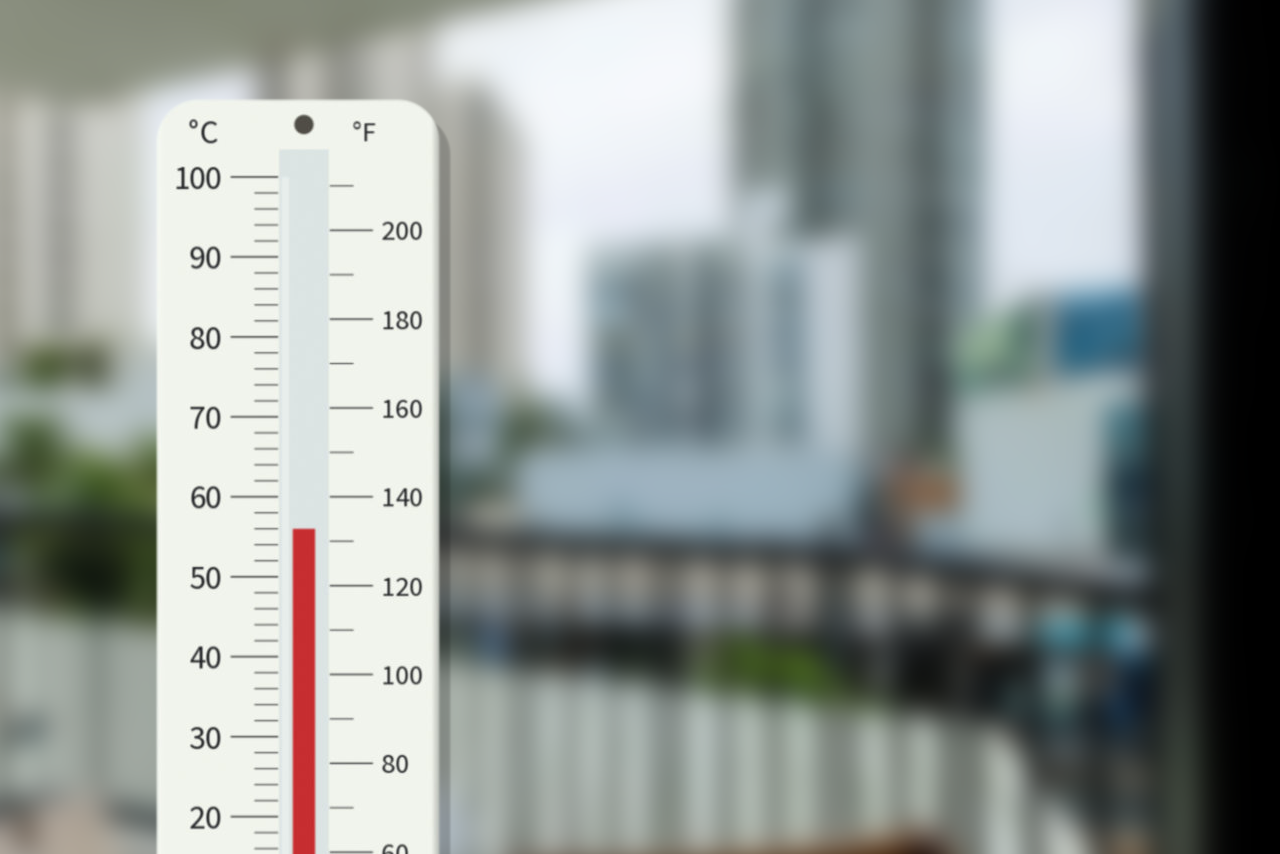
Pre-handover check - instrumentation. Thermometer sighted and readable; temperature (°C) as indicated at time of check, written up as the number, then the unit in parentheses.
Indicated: 56 (°C)
